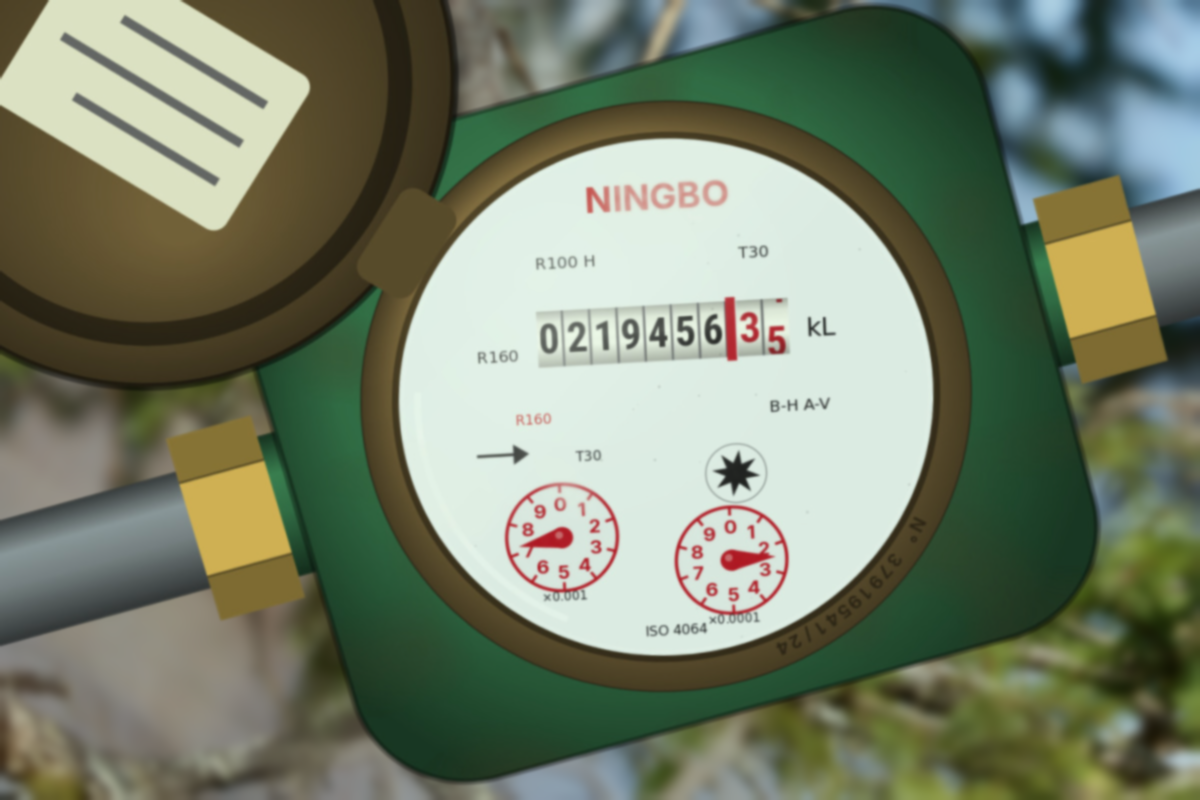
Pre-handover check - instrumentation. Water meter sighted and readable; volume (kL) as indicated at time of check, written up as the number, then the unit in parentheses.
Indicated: 219456.3472 (kL)
